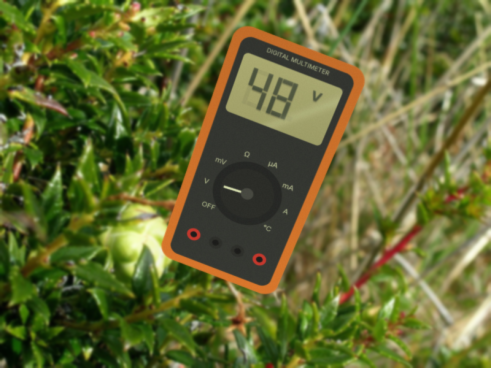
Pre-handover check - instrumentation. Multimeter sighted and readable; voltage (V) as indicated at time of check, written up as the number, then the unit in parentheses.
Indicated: 48 (V)
